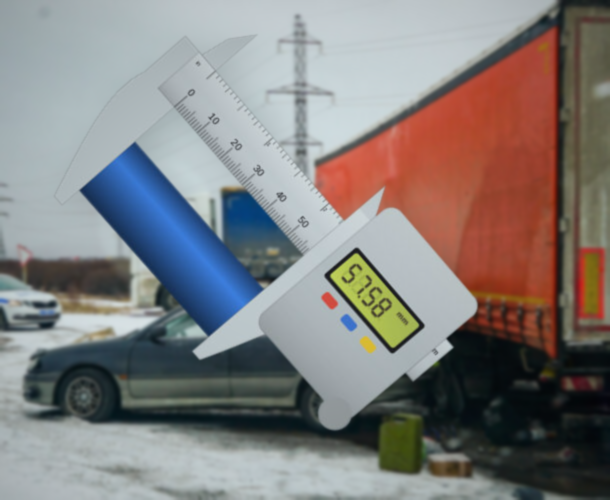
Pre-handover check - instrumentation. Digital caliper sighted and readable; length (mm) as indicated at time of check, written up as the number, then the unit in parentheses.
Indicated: 57.58 (mm)
